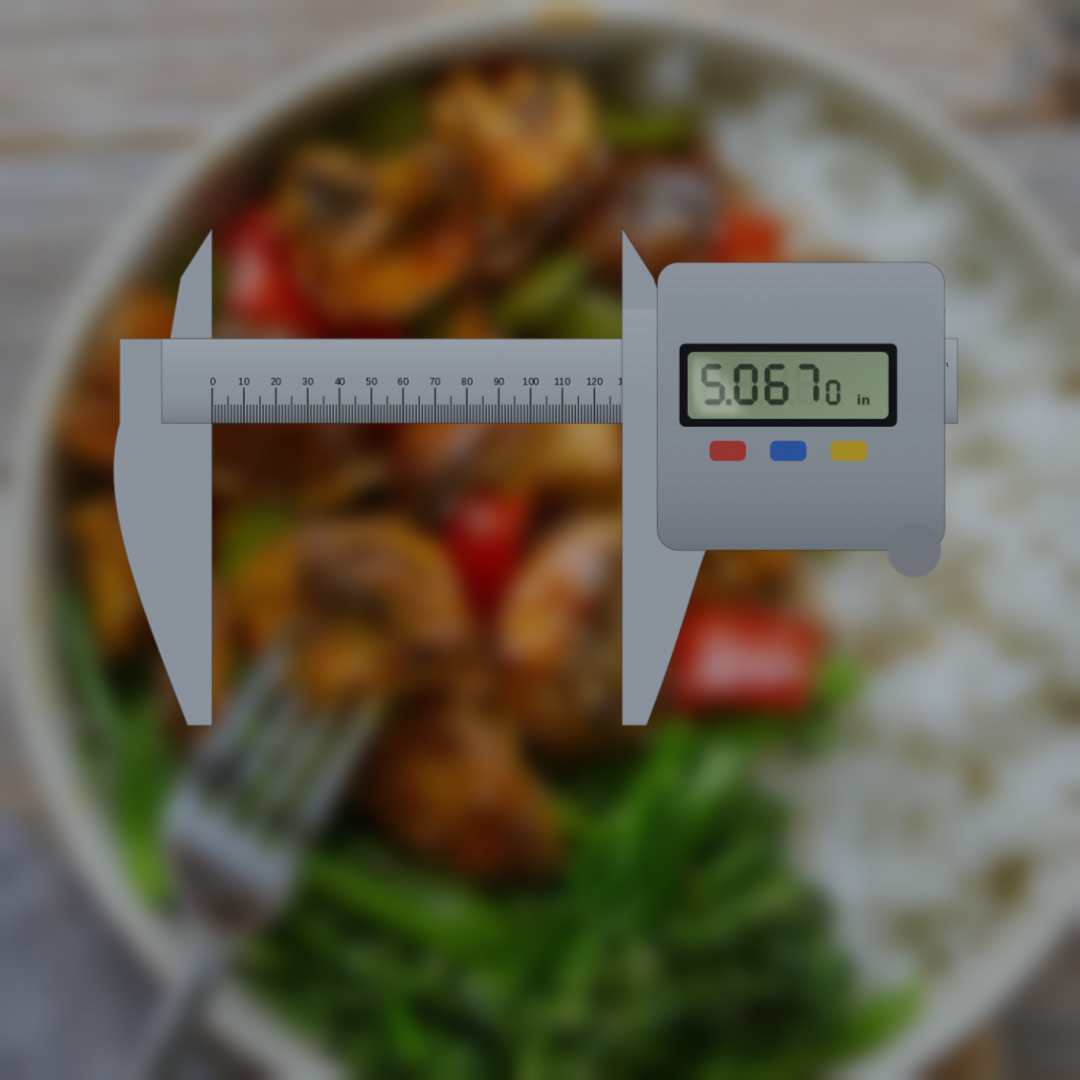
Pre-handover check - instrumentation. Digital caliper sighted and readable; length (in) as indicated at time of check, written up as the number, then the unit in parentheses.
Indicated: 5.0670 (in)
